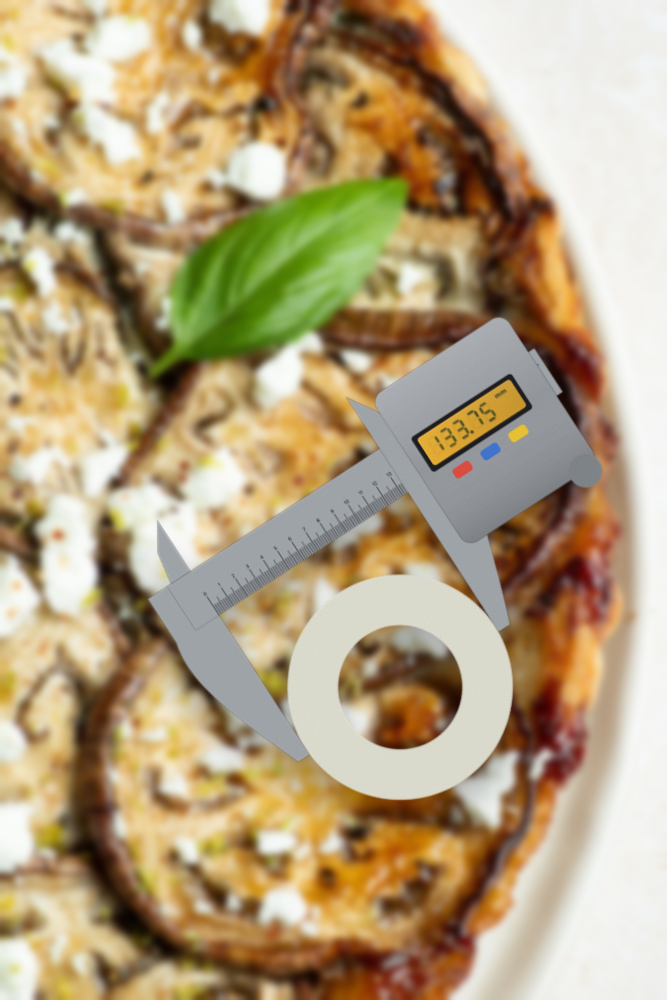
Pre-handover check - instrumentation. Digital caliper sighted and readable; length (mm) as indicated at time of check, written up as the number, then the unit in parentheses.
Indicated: 133.75 (mm)
